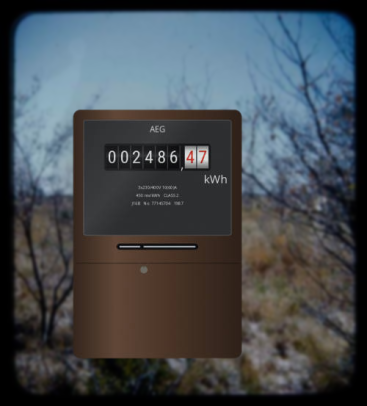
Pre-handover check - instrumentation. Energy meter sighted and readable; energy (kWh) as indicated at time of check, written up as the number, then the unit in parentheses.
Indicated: 2486.47 (kWh)
